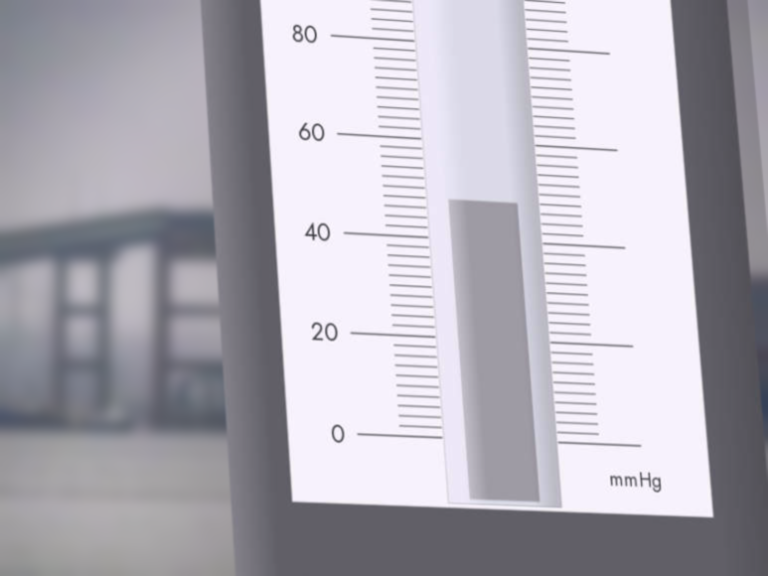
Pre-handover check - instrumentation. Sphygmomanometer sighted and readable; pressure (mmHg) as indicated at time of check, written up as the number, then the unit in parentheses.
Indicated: 48 (mmHg)
